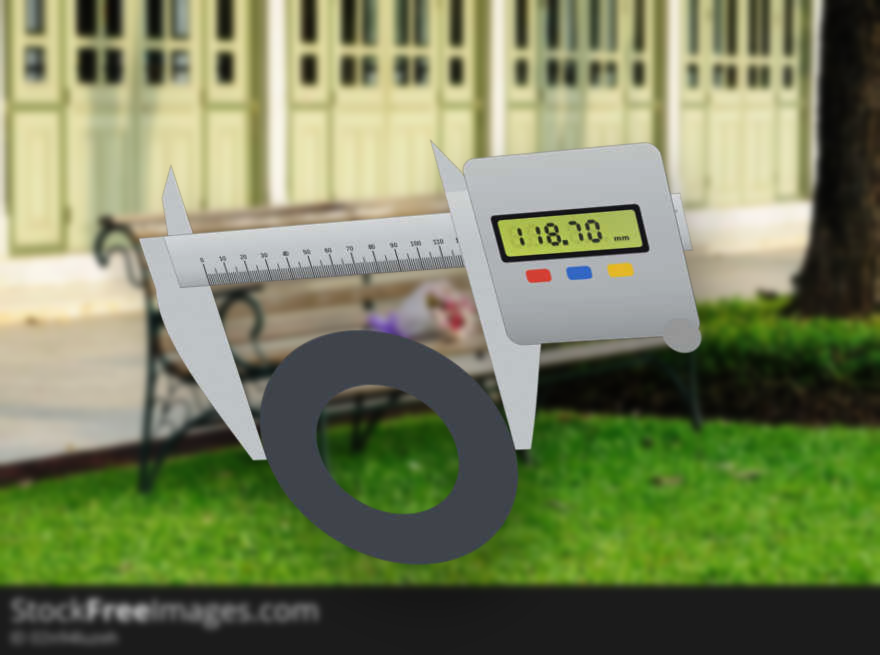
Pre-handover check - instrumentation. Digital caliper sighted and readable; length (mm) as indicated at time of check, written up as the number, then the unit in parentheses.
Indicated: 118.70 (mm)
